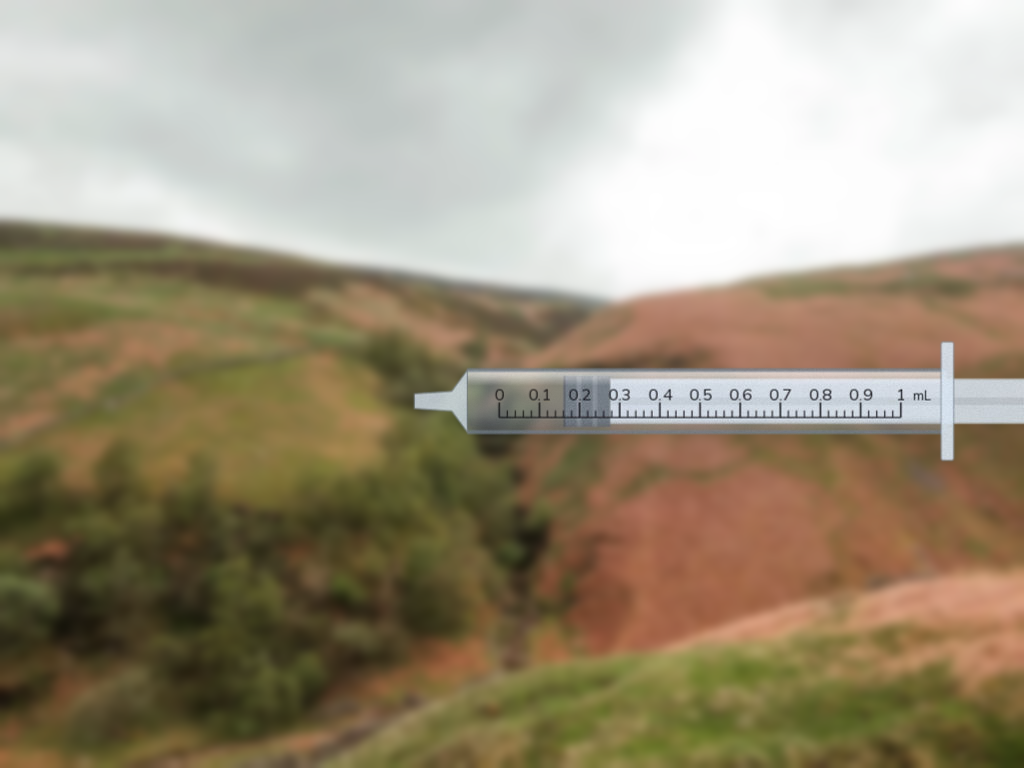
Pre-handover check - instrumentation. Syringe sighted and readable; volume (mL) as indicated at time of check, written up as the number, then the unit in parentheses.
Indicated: 0.16 (mL)
